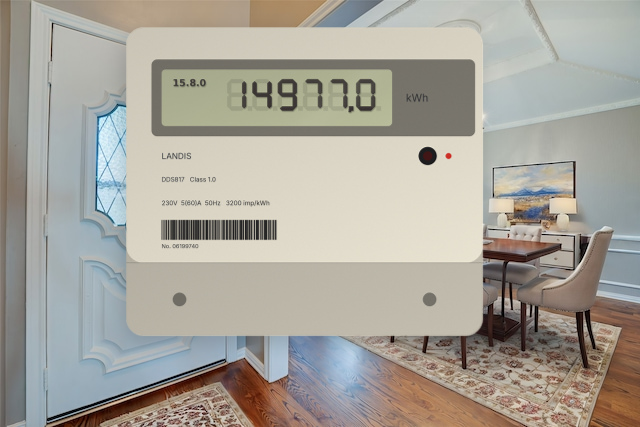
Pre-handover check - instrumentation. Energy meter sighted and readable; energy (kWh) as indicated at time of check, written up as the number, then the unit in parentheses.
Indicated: 14977.0 (kWh)
